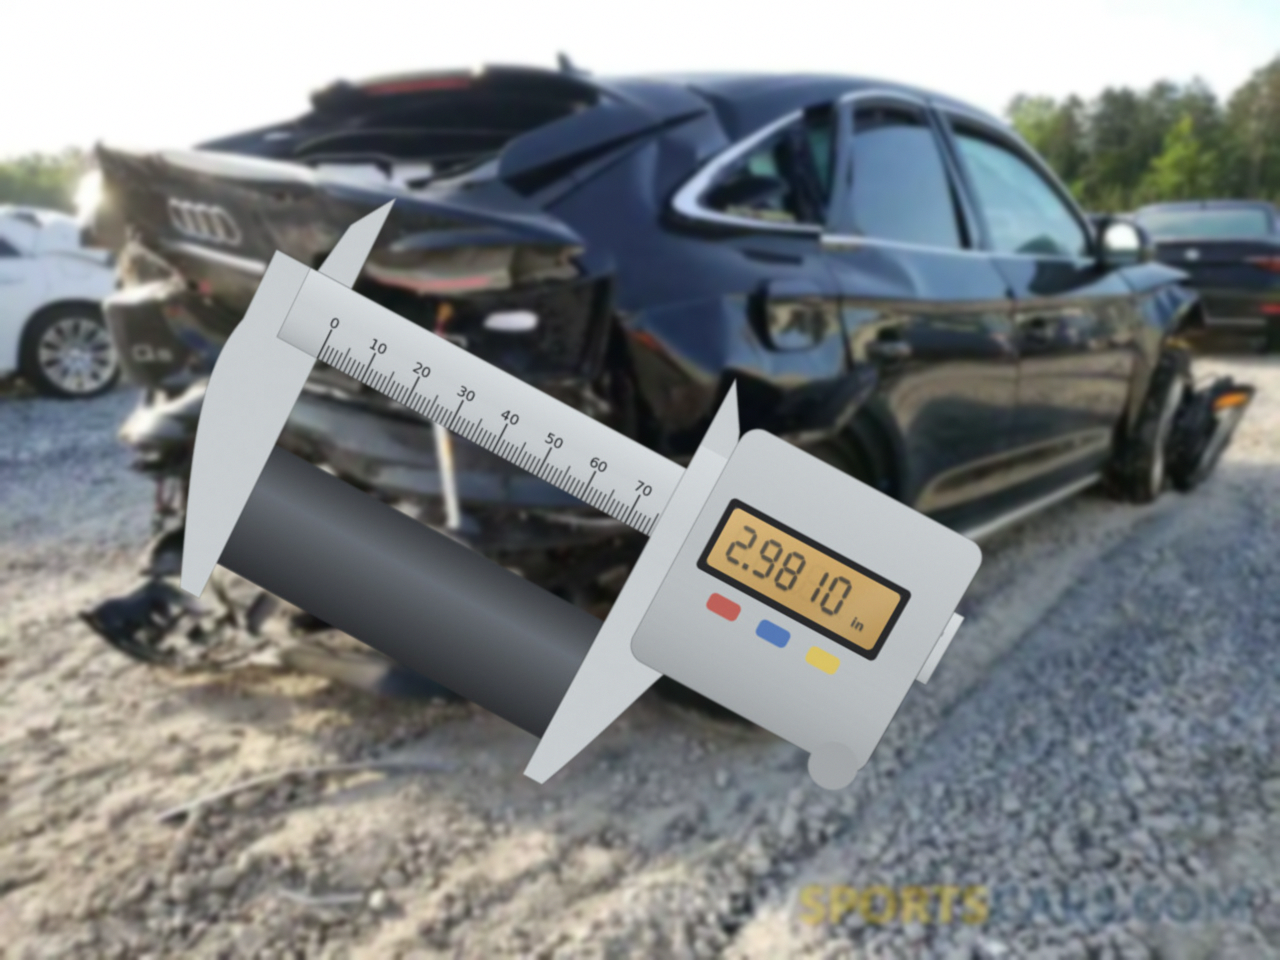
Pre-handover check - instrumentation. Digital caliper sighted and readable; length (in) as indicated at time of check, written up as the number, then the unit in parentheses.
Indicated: 2.9810 (in)
